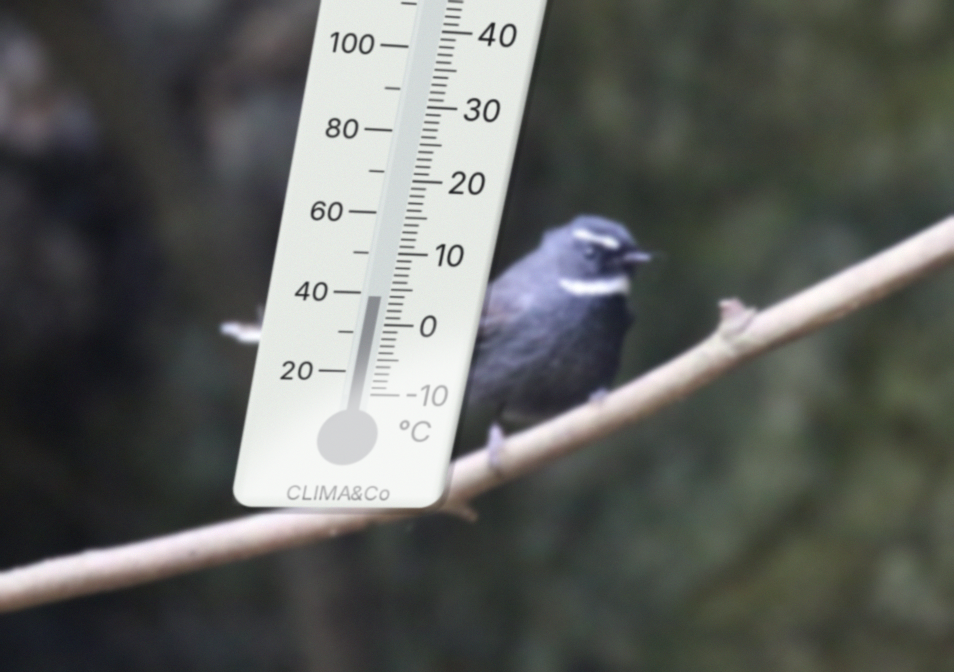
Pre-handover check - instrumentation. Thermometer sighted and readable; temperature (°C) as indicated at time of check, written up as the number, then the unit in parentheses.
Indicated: 4 (°C)
